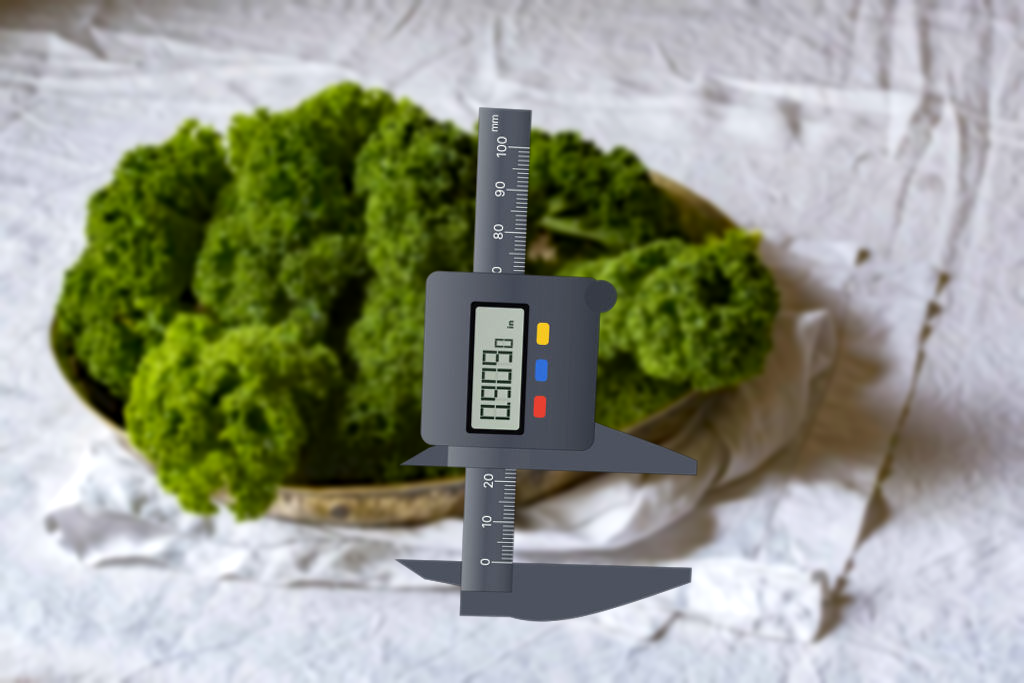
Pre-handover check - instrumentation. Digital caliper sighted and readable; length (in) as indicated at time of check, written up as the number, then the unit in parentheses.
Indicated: 0.9090 (in)
